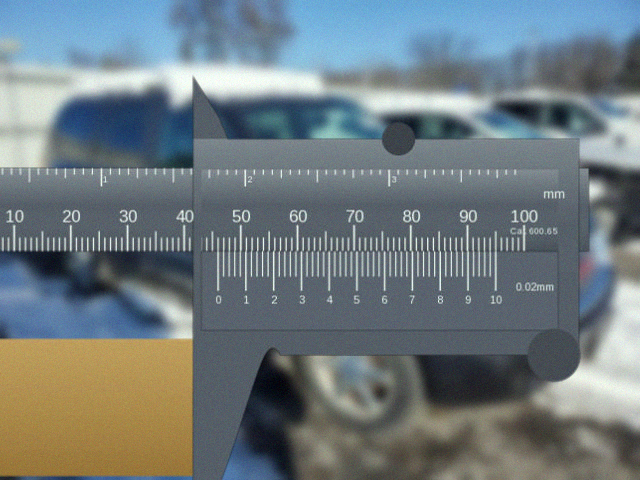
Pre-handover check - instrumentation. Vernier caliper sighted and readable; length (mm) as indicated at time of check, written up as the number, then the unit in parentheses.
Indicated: 46.0 (mm)
